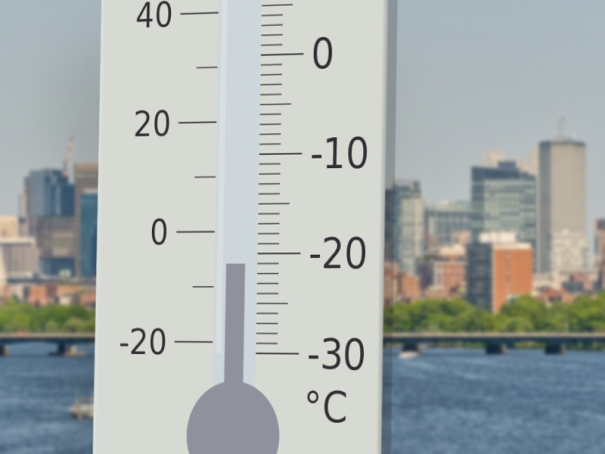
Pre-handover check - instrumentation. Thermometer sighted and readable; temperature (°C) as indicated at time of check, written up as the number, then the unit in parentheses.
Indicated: -21 (°C)
